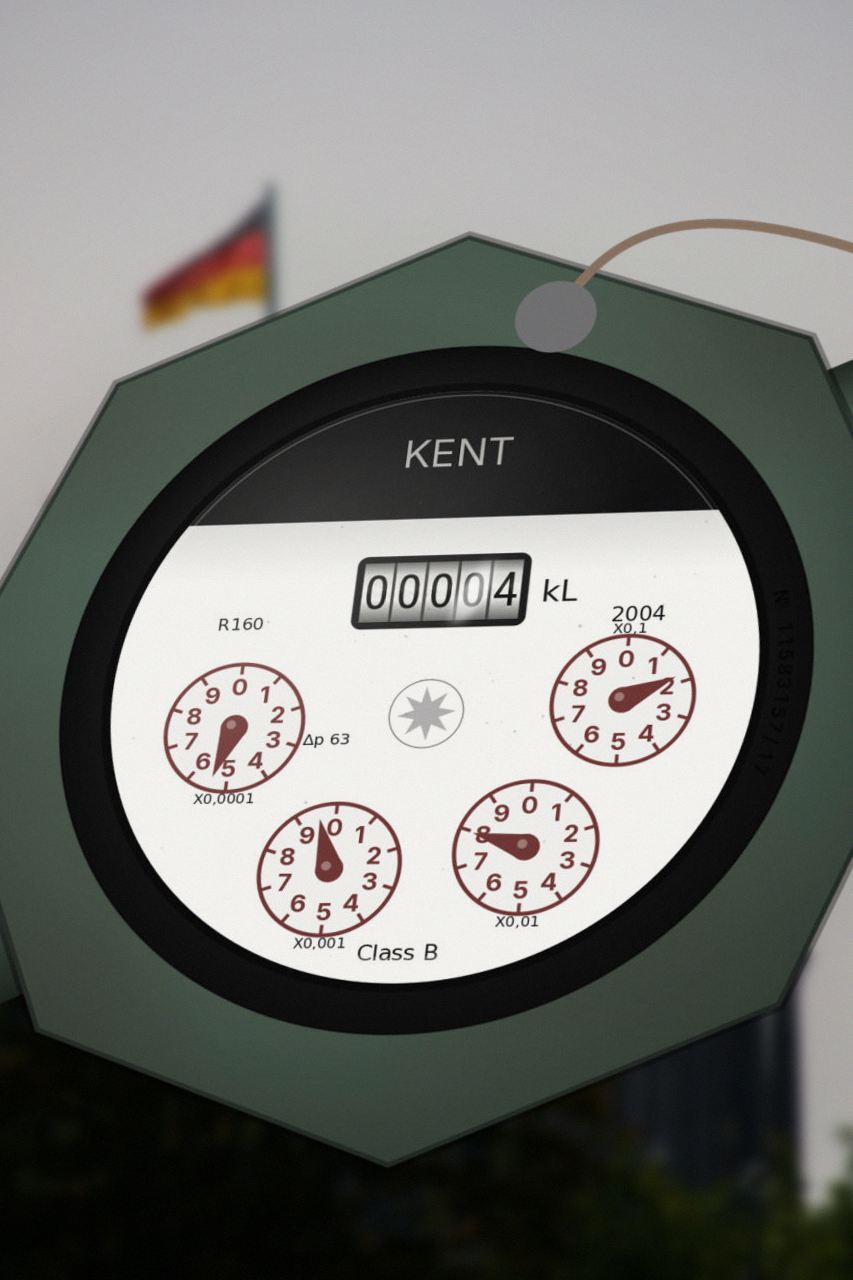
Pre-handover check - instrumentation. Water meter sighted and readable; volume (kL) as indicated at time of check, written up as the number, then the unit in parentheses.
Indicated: 4.1795 (kL)
